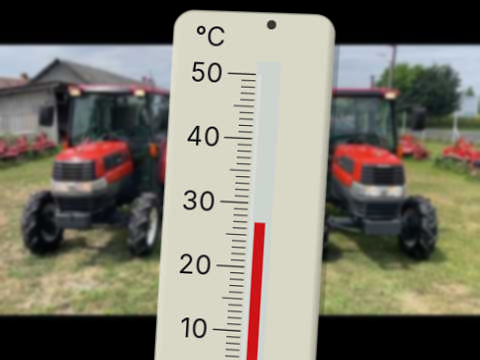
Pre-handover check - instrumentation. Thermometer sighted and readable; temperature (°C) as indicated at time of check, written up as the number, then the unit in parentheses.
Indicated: 27 (°C)
